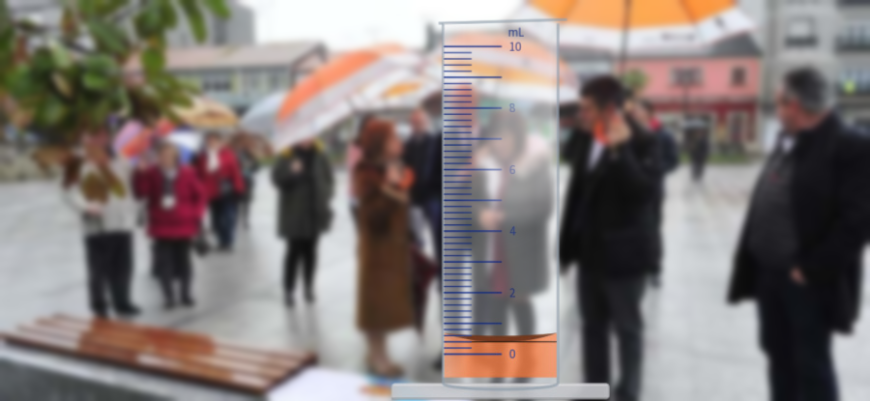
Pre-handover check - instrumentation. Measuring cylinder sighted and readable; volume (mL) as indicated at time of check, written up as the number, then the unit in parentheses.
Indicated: 0.4 (mL)
